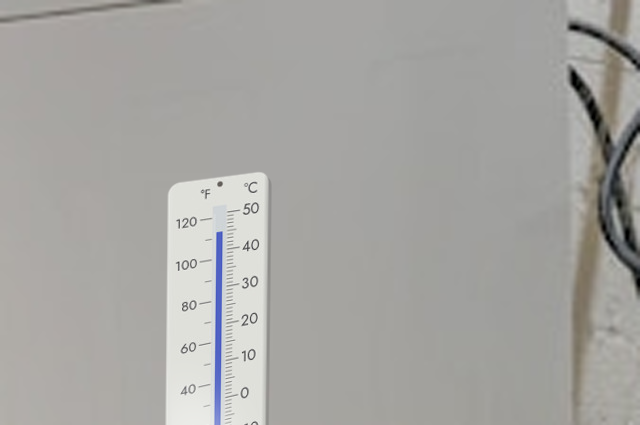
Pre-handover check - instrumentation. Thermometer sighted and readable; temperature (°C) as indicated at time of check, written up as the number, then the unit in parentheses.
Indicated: 45 (°C)
